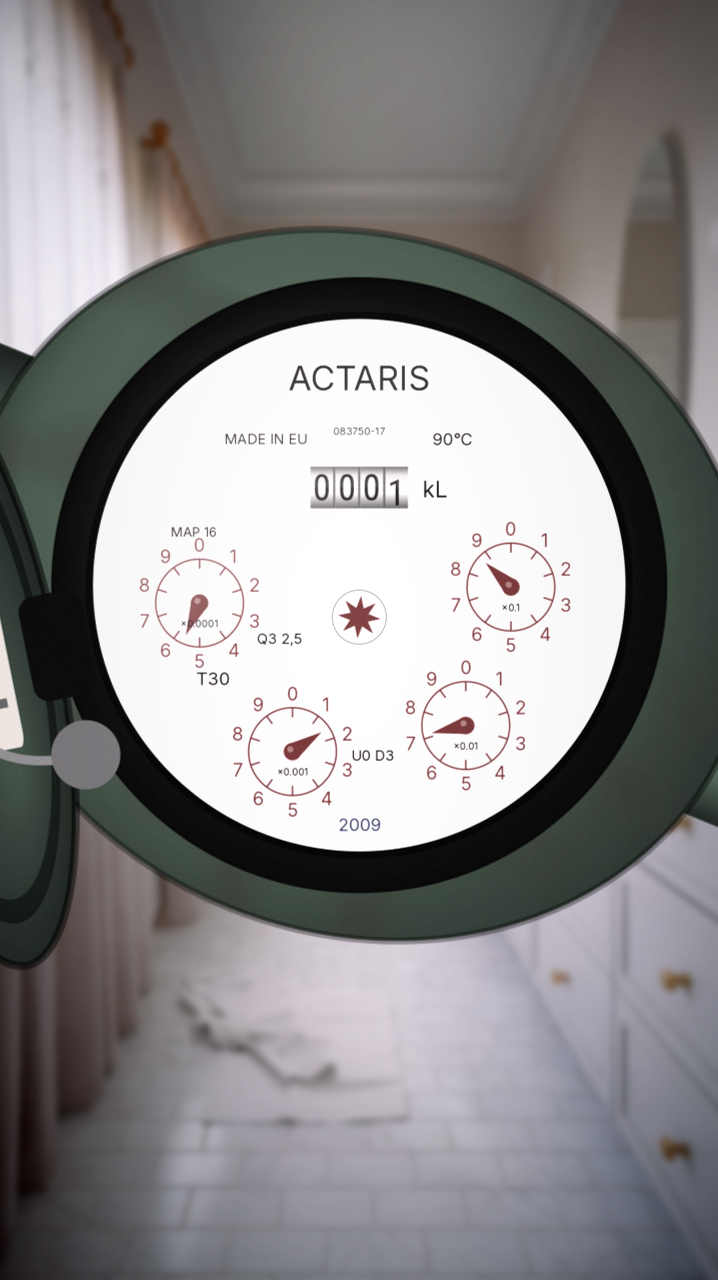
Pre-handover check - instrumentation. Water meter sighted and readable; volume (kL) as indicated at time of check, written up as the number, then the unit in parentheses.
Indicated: 0.8715 (kL)
